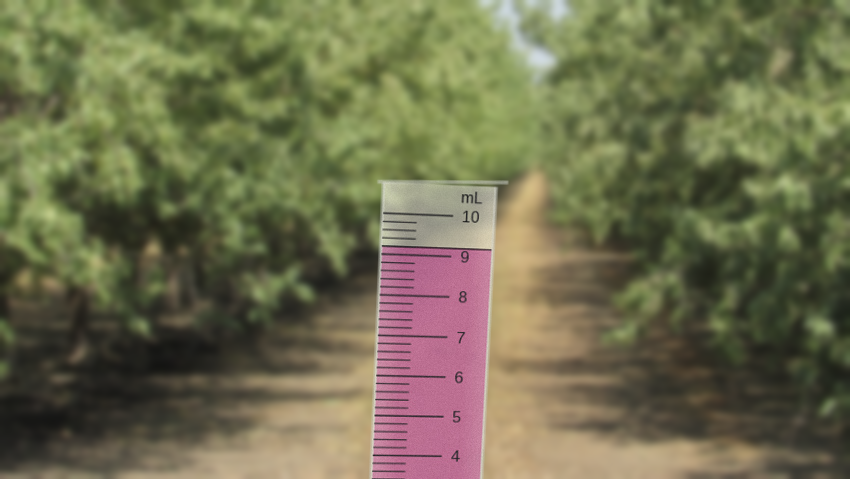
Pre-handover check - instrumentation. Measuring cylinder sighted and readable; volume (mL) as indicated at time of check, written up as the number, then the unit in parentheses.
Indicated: 9.2 (mL)
